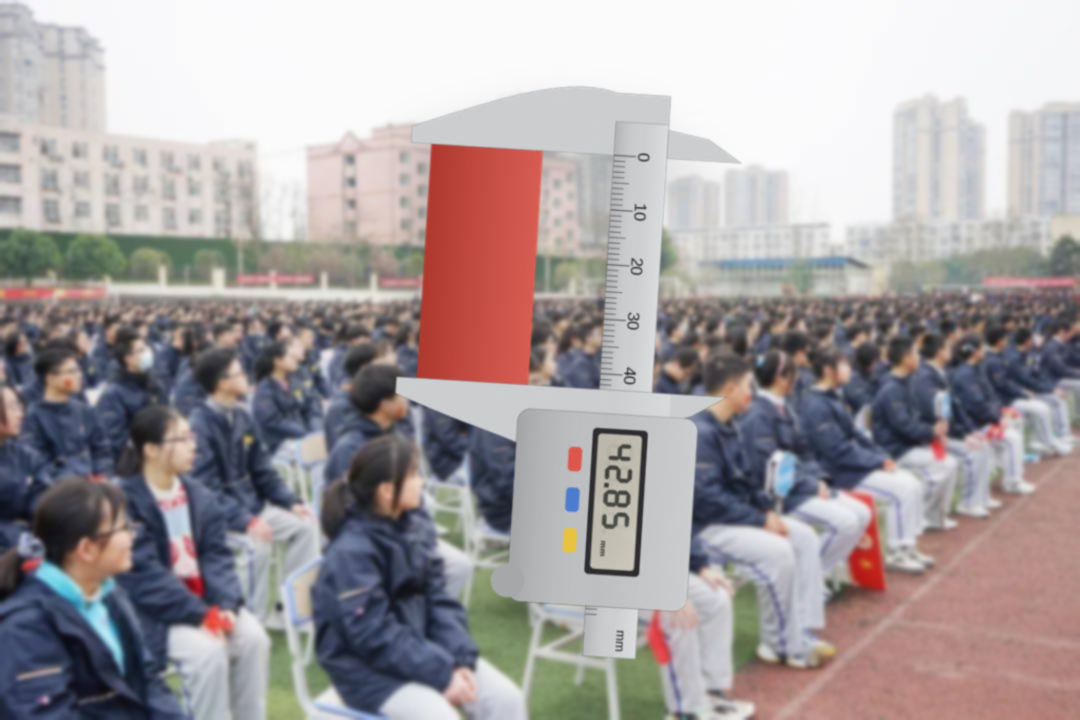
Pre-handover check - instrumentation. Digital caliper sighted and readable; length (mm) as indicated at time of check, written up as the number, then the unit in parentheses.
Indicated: 42.85 (mm)
